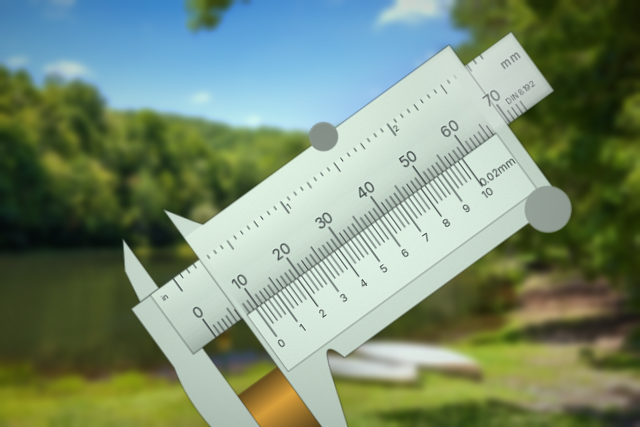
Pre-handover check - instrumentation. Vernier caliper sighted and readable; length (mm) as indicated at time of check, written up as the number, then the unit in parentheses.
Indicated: 9.5 (mm)
